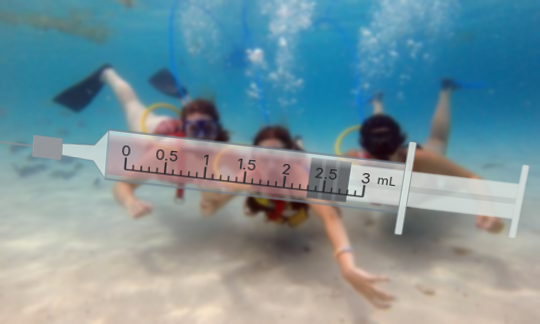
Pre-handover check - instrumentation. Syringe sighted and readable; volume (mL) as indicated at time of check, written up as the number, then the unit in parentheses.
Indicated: 2.3 (mL)
